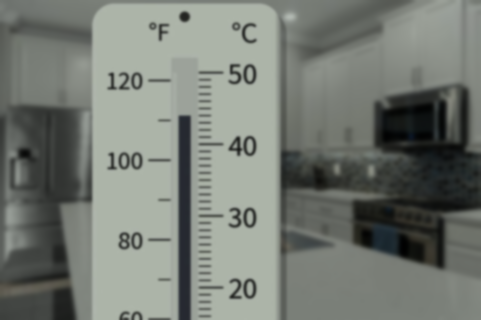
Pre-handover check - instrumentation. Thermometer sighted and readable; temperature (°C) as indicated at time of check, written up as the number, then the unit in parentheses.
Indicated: 44 (°C)
